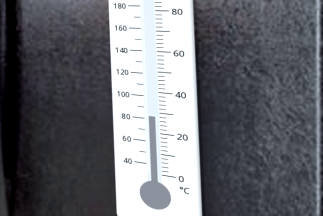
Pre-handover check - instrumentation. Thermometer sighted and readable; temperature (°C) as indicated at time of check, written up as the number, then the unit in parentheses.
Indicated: 28 (°C)
